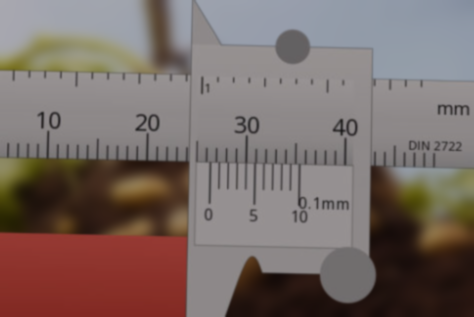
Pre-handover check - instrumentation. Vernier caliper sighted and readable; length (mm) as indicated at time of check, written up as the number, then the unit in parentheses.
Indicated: 26.4 (mm)
